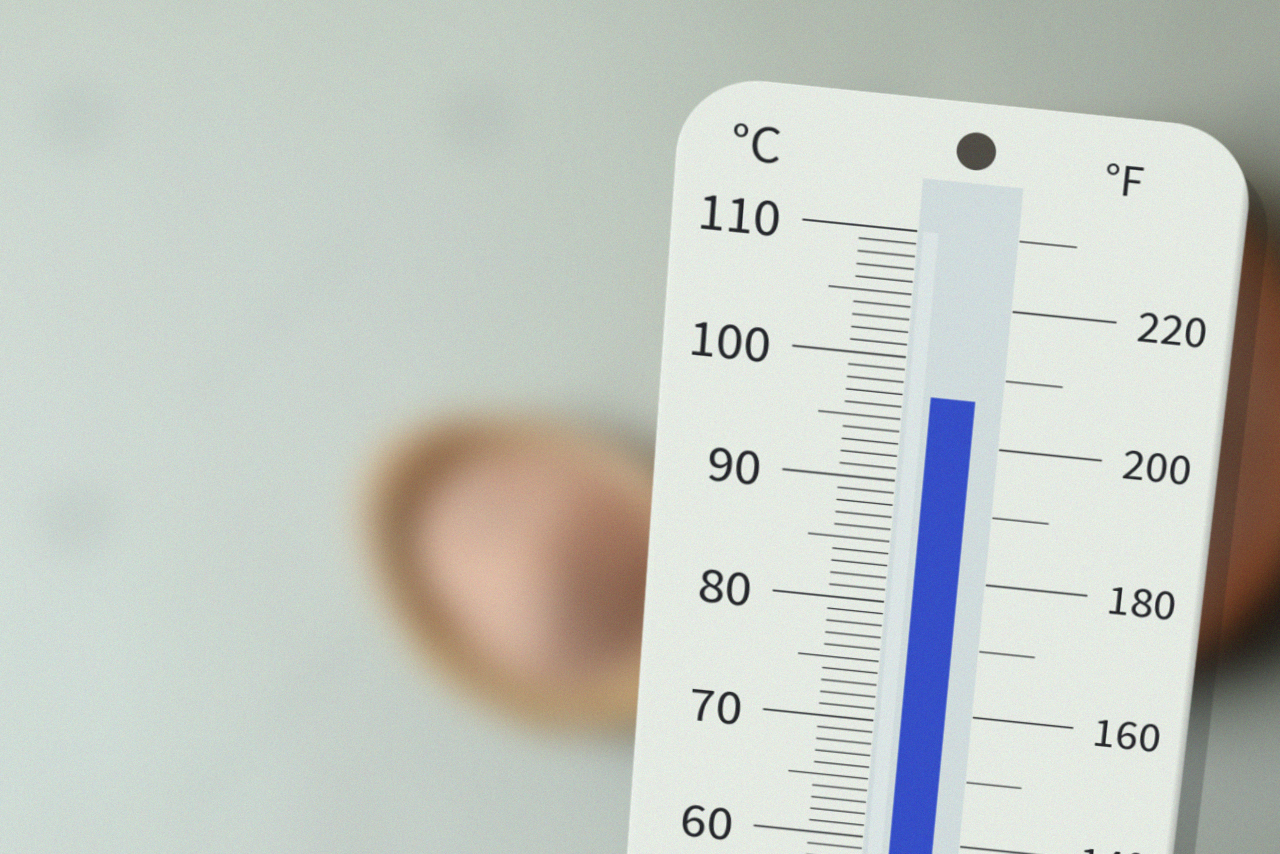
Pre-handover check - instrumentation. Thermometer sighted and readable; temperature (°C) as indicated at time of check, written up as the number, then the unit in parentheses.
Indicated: 97 (°C)
